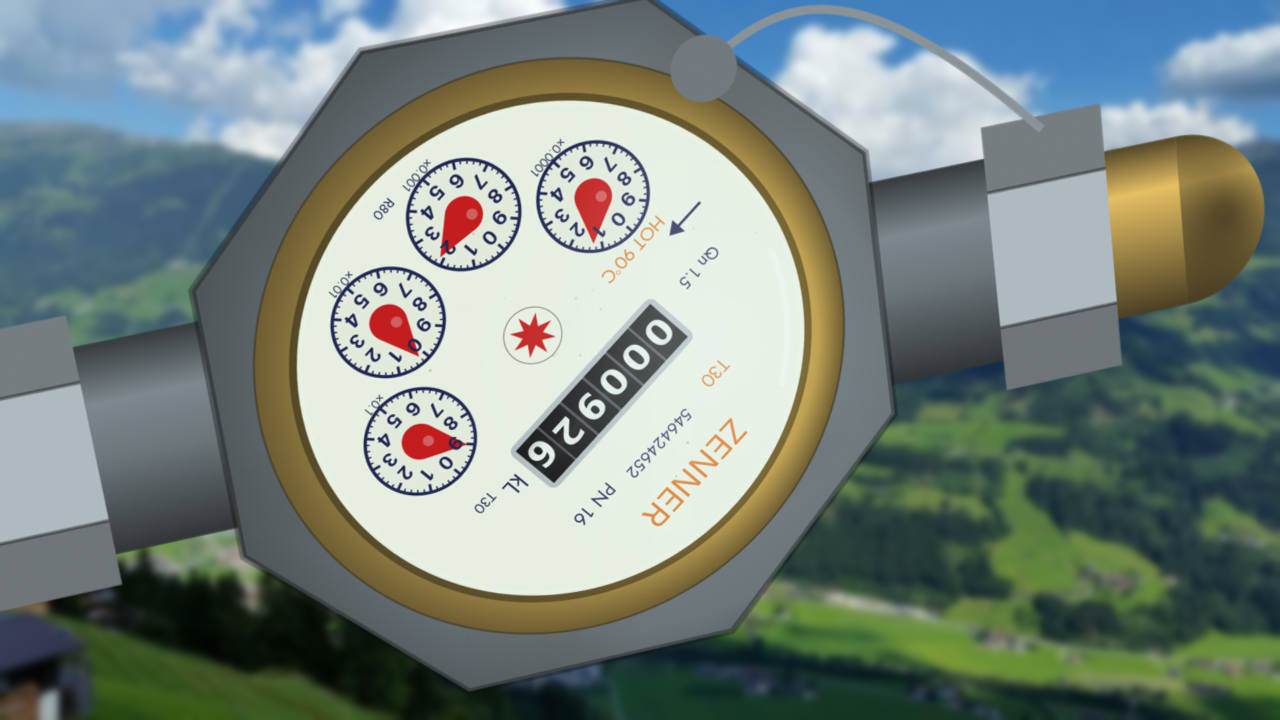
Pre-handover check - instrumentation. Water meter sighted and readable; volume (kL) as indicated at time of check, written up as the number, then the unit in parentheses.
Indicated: 925.9021 (kL)
